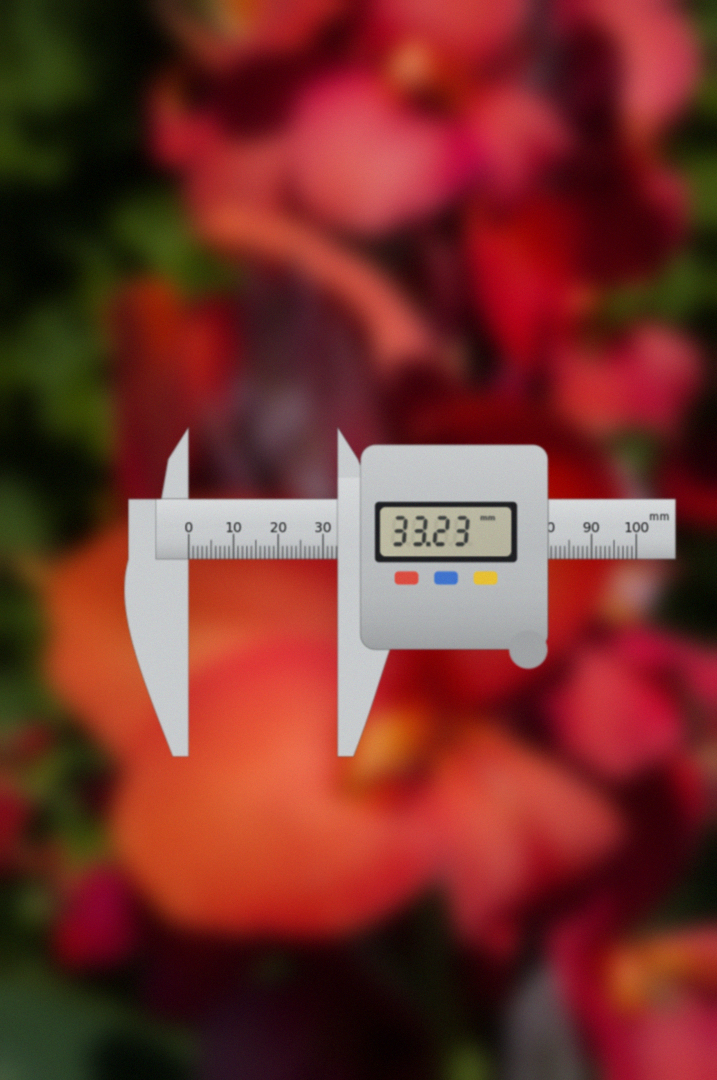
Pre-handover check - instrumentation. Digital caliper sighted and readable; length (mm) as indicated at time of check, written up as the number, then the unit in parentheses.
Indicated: 33.23 (mm)
